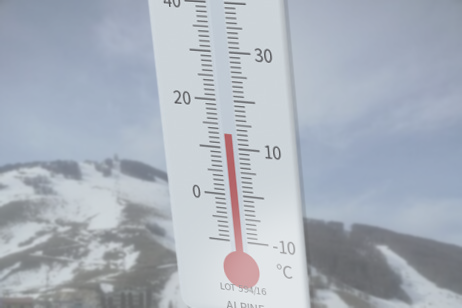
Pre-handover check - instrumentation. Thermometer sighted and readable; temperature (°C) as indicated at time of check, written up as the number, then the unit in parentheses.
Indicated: 13 (°C)
